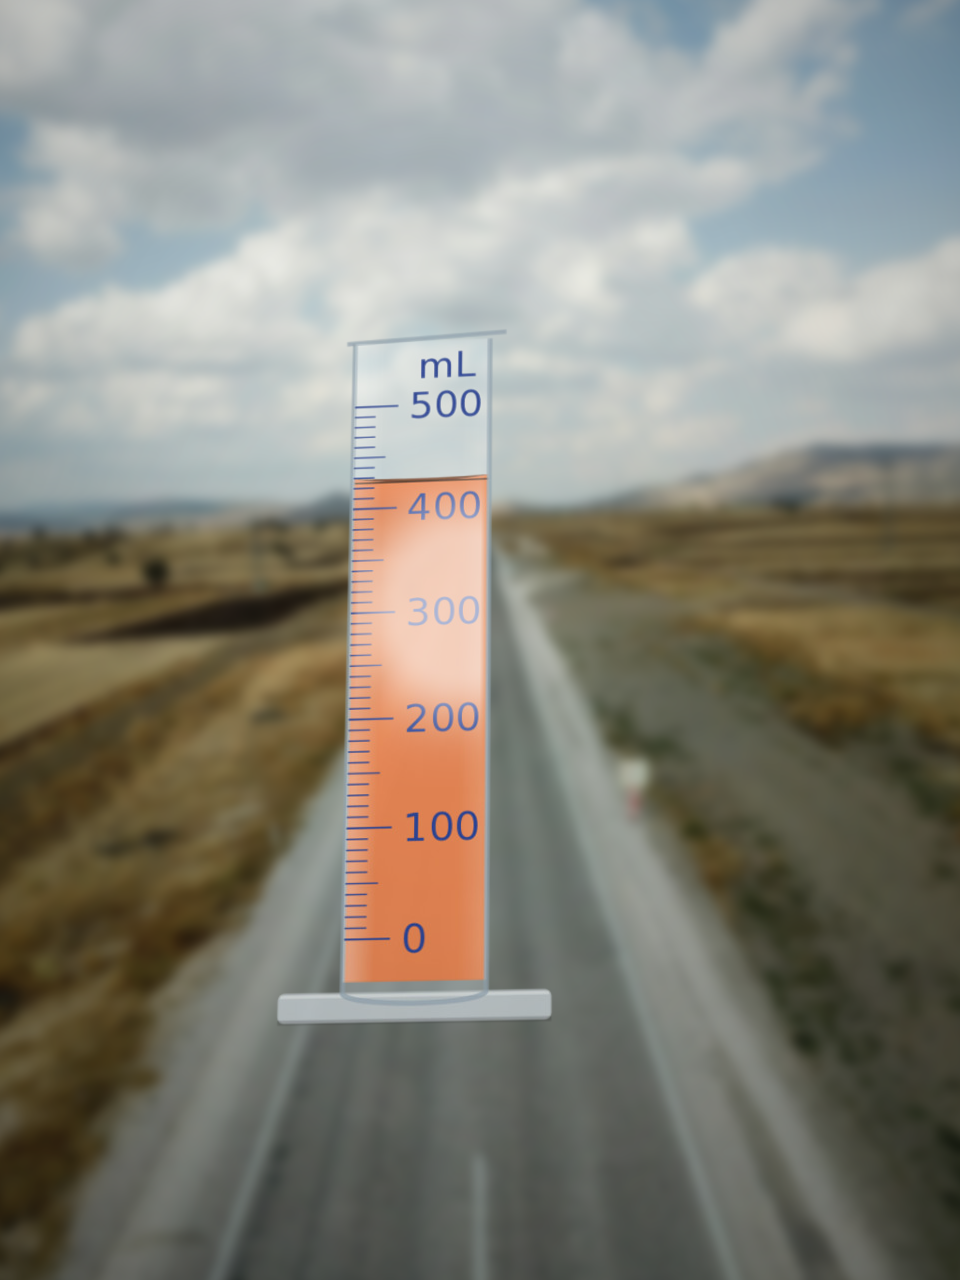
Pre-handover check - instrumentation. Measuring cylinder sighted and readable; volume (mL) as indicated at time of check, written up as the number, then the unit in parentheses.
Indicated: 425 (mL)
